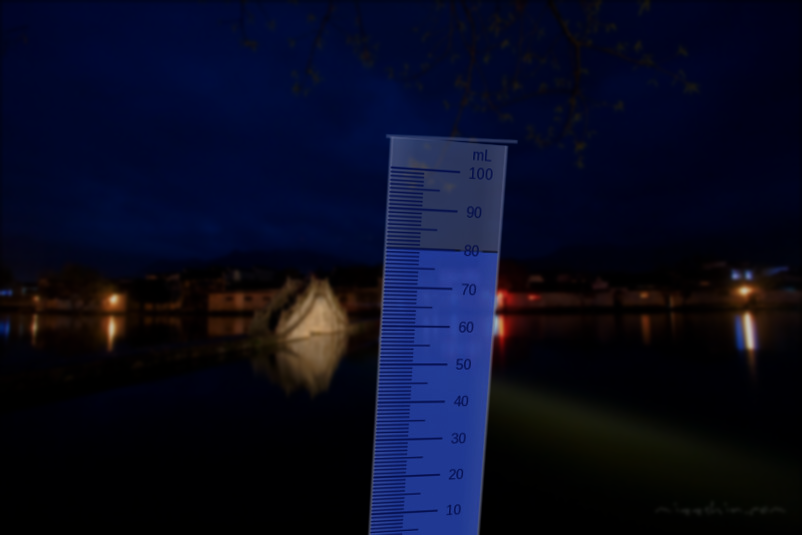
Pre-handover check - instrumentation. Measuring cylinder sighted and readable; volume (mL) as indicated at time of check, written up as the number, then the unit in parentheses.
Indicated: 80 (mL)
